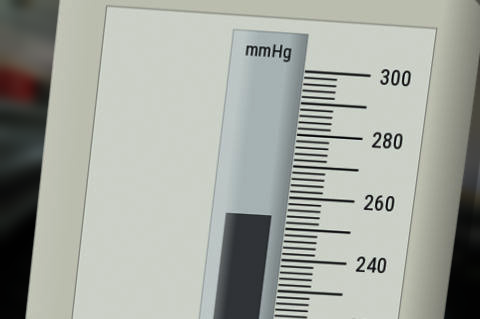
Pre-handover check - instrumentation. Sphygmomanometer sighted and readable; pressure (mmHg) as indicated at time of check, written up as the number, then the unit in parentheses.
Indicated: 254 (mmHg)
